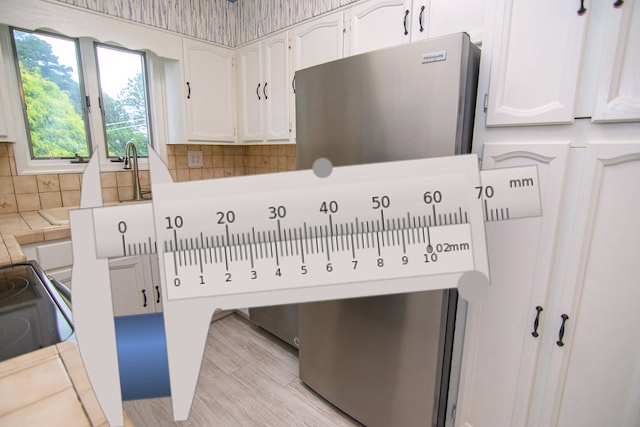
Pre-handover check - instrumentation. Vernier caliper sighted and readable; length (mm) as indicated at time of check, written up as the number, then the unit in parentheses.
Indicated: 9.5 (mm)
